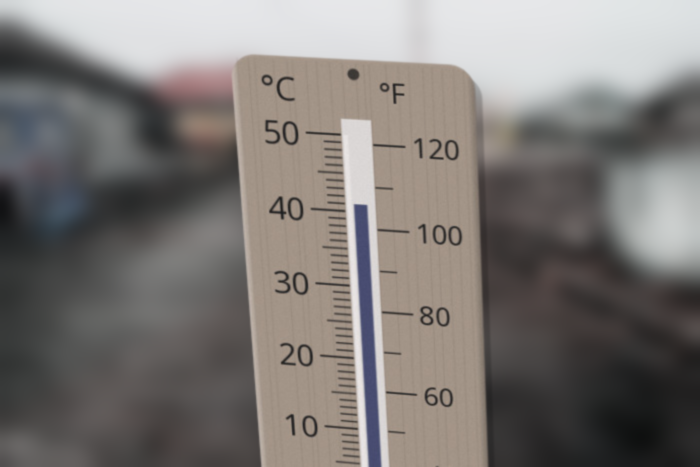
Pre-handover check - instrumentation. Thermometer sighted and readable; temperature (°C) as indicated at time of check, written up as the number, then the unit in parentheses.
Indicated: 41 (°C)
